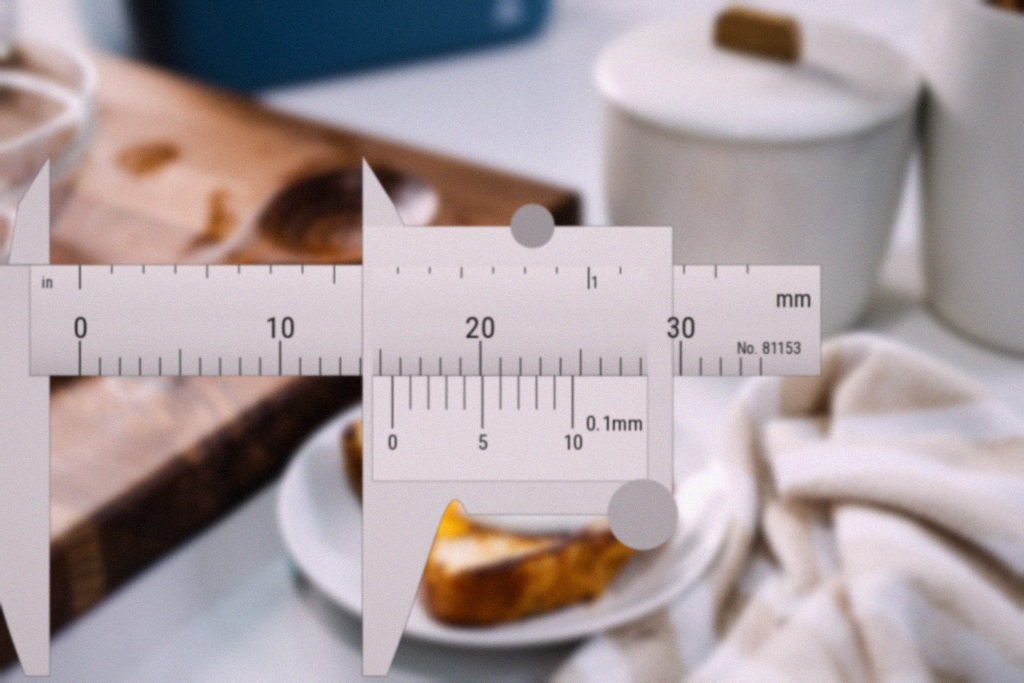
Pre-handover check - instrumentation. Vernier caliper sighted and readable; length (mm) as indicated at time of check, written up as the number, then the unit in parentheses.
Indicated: 15.6 (mm)
